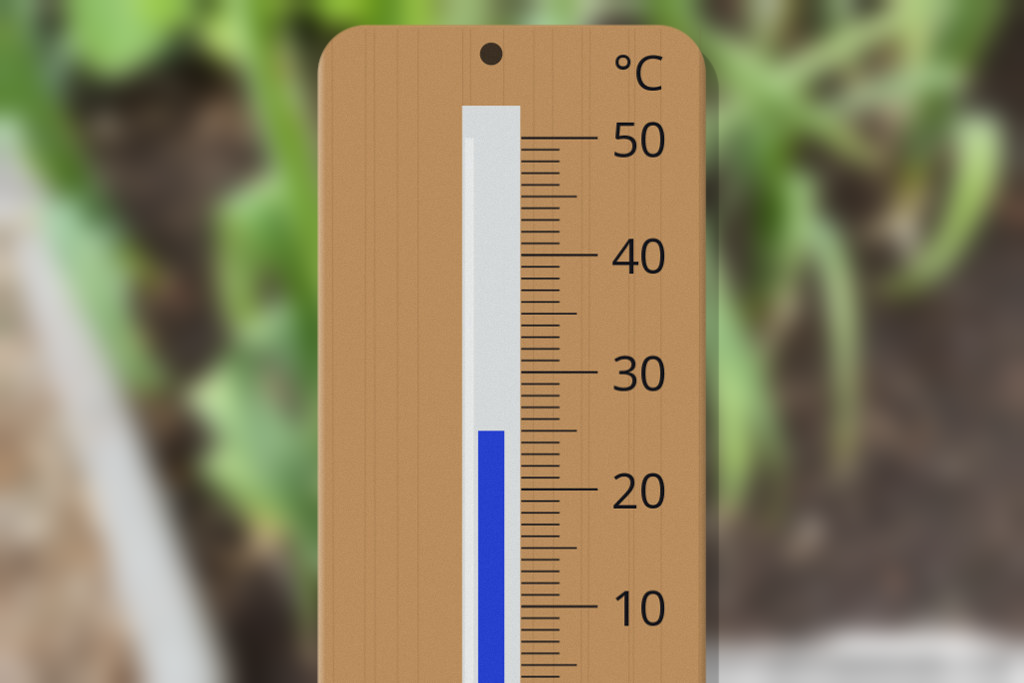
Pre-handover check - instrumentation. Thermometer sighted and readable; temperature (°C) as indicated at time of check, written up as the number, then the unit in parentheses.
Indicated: 25 (°C)
